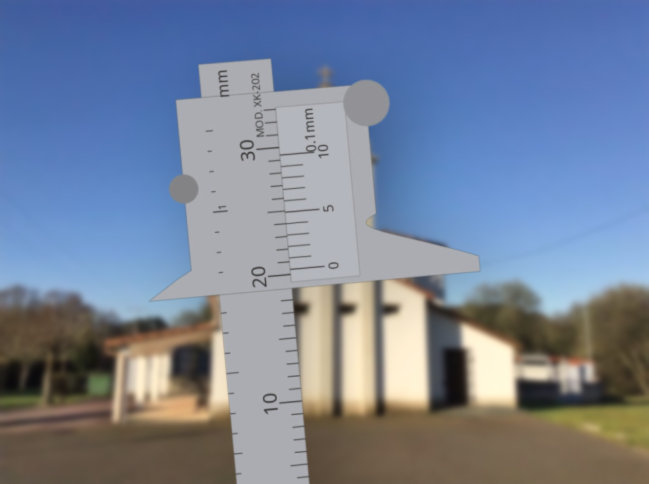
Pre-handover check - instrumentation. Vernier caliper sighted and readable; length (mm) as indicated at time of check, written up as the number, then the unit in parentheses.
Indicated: 20.4 (mm)
